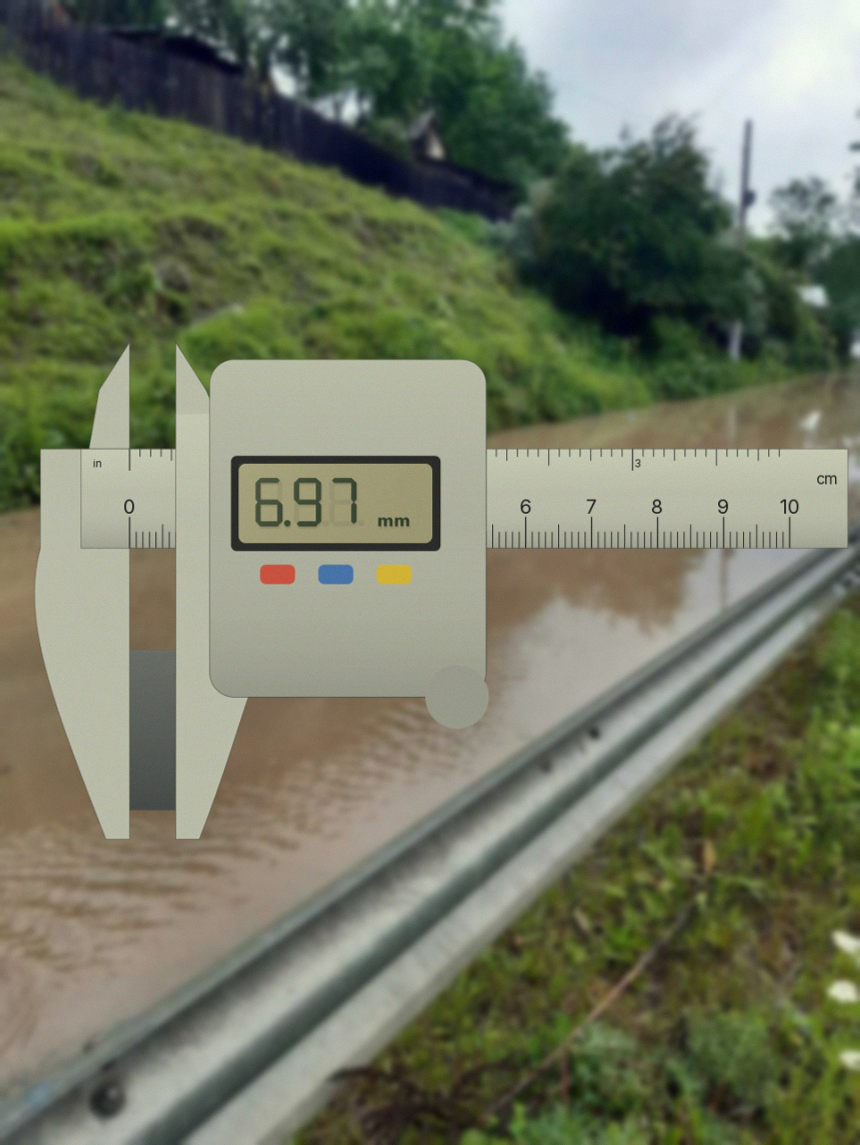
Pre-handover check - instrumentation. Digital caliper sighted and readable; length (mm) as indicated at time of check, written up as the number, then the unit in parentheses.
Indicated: 6.97 (mm)
